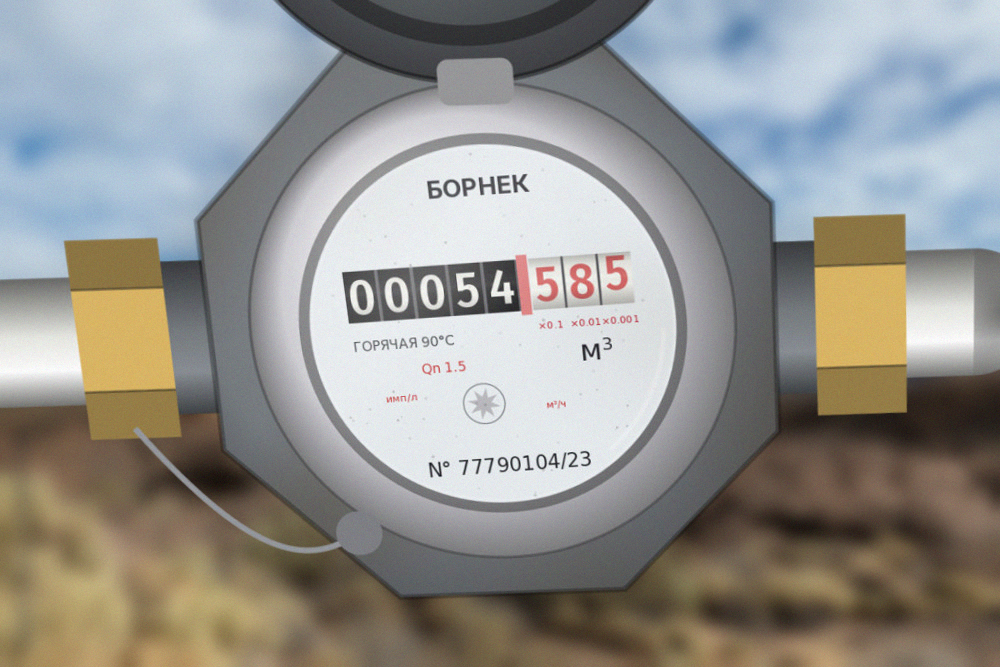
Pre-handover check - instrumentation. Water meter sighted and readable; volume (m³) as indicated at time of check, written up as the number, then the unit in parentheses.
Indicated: 54.585 (m³)
